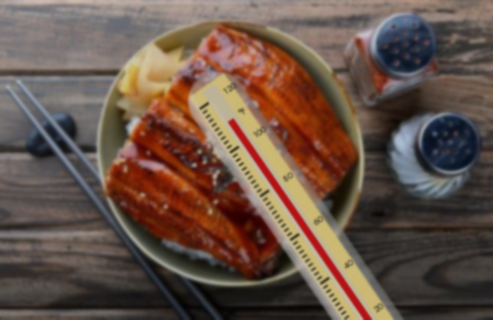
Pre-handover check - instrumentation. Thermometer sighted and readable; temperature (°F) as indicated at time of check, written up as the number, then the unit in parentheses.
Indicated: 110 (°F)
